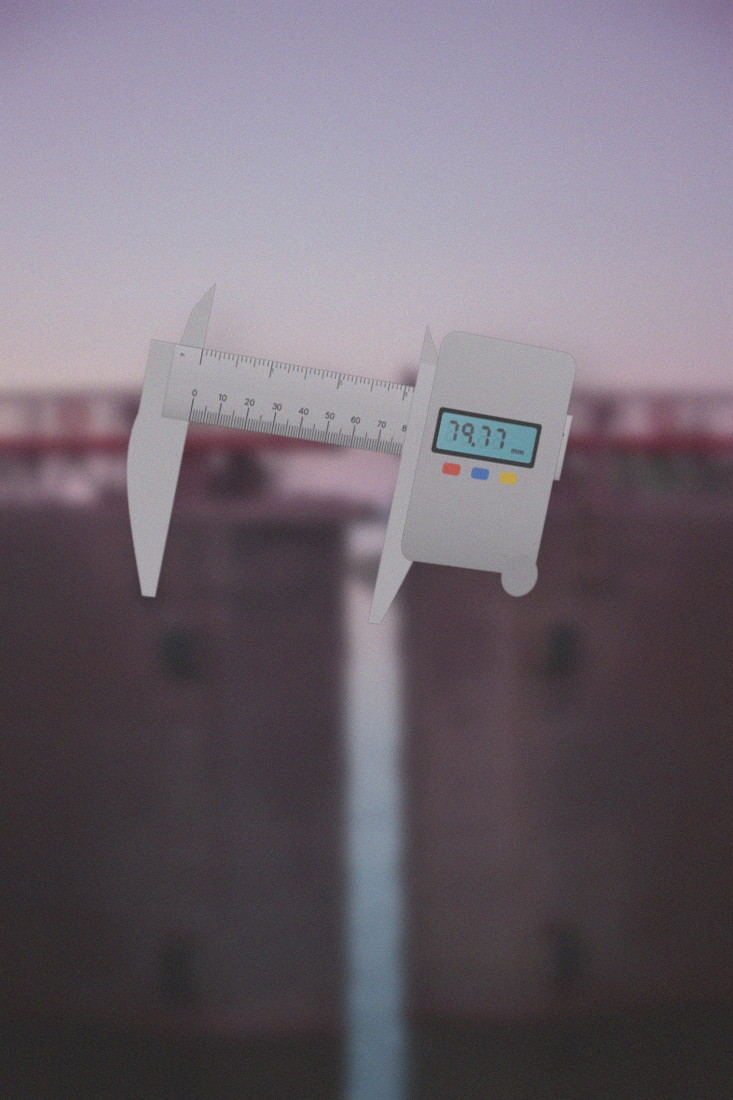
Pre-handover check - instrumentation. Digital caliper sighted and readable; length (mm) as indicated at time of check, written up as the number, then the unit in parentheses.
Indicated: 79.77 (mm)
